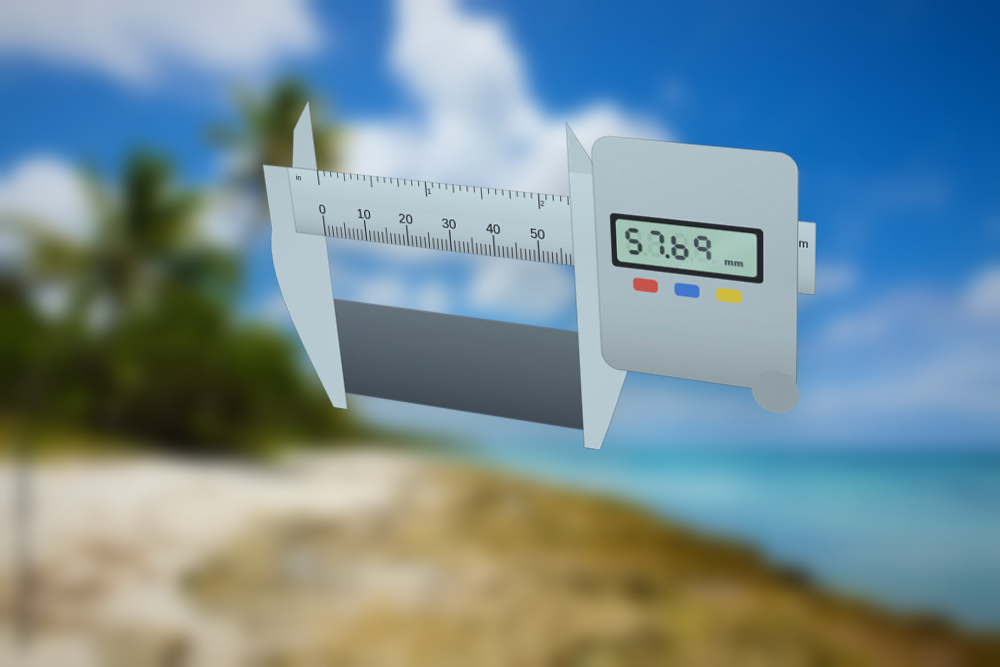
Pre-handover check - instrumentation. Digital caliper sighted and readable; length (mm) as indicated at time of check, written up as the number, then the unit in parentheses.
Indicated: 57.69 (mm)
